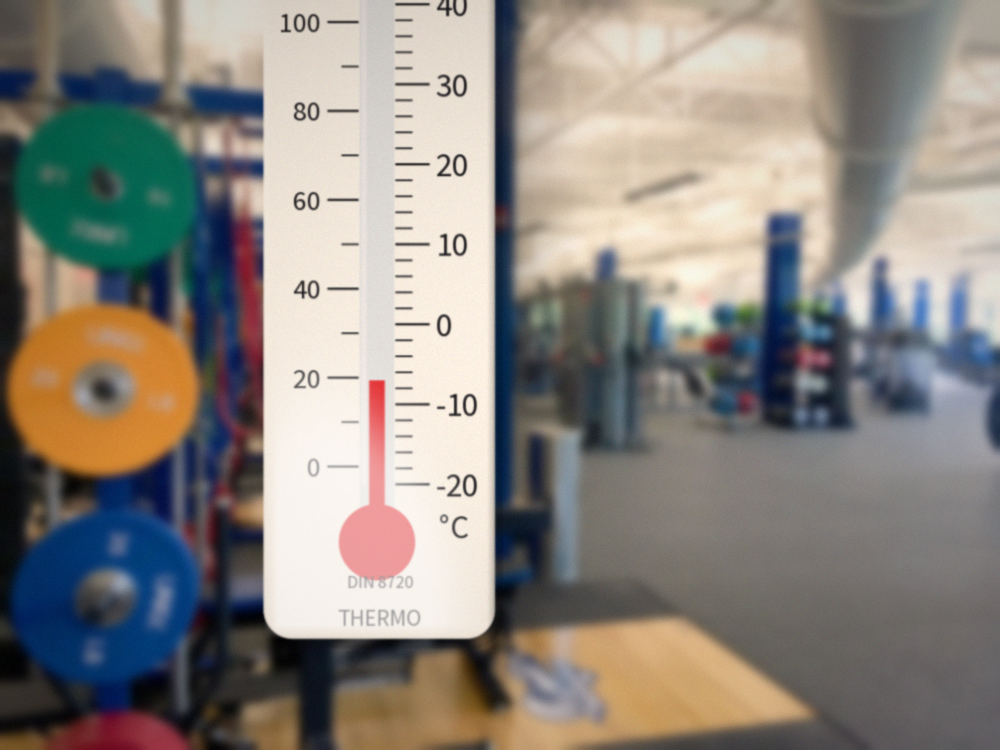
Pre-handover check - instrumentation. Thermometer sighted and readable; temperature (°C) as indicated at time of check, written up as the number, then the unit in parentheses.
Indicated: -7 (°C)
